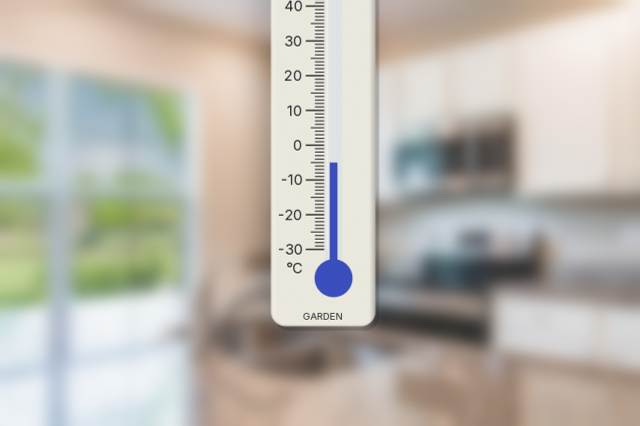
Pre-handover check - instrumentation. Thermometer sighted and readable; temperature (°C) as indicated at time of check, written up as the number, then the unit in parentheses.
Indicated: -5 (°C)
